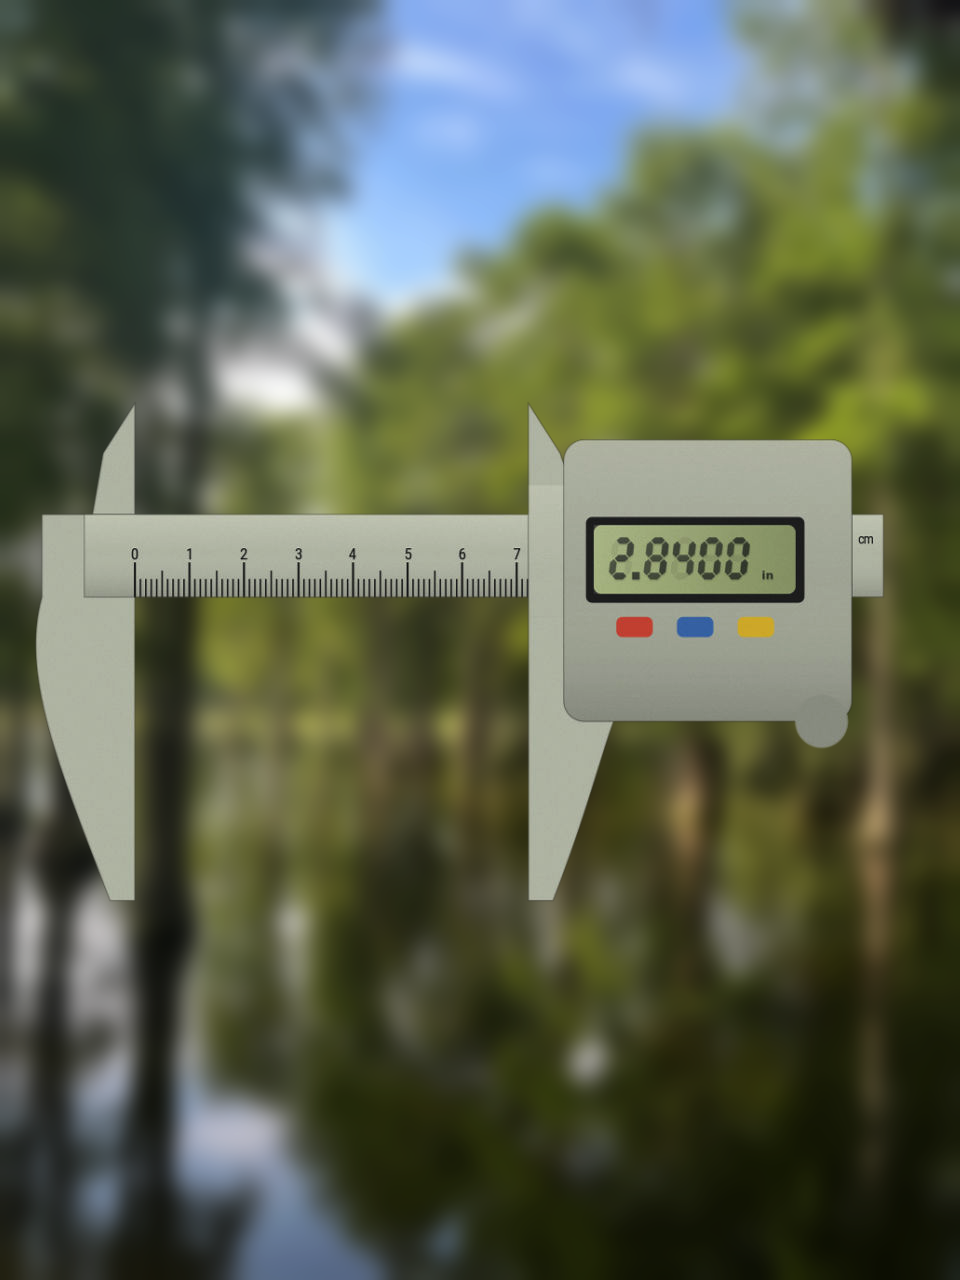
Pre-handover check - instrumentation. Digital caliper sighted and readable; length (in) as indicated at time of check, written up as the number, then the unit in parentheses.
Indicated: 2.8400 (in)
